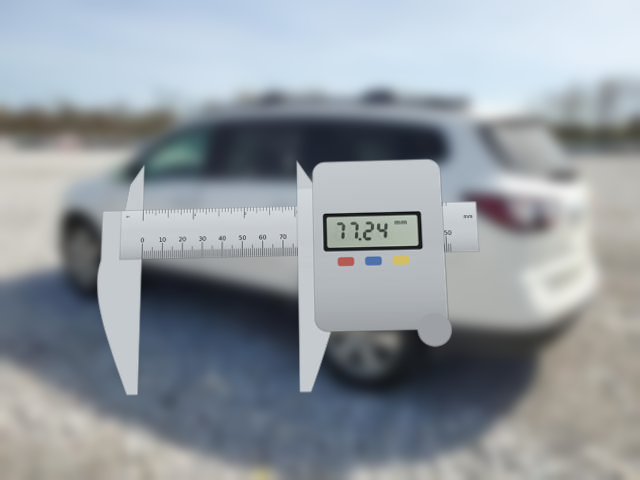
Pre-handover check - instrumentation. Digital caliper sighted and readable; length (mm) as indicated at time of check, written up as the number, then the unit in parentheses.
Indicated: 77.24 (mm)
